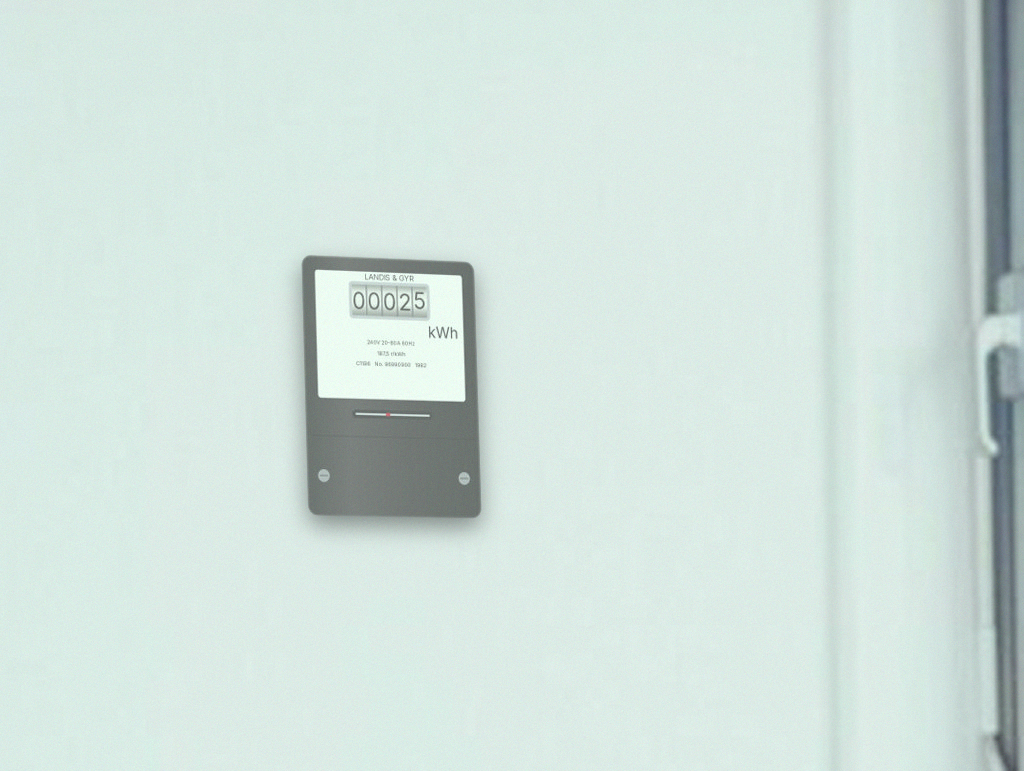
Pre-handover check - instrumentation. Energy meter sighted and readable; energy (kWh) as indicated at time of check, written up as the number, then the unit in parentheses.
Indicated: 25 (kWh)
